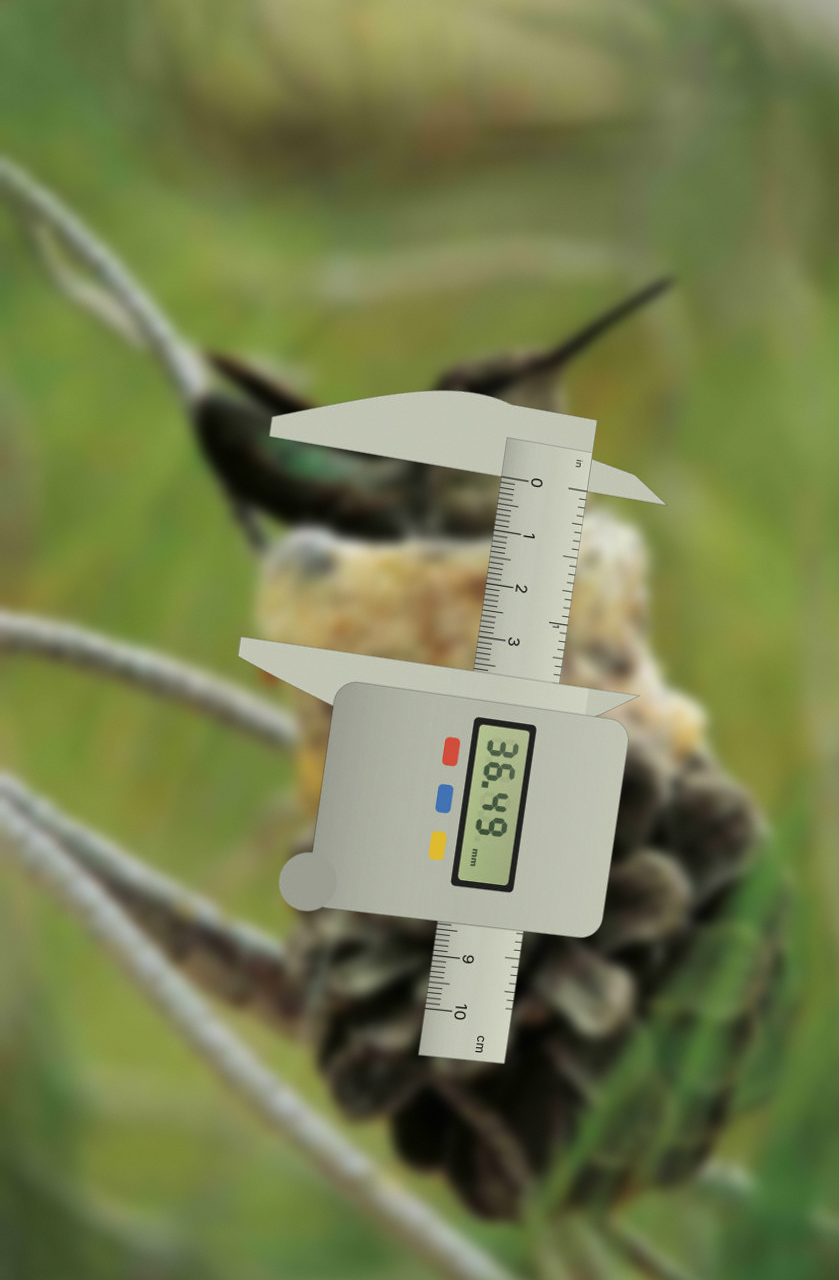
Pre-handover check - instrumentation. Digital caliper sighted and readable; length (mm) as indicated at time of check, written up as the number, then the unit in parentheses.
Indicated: 36.49 (mm)
